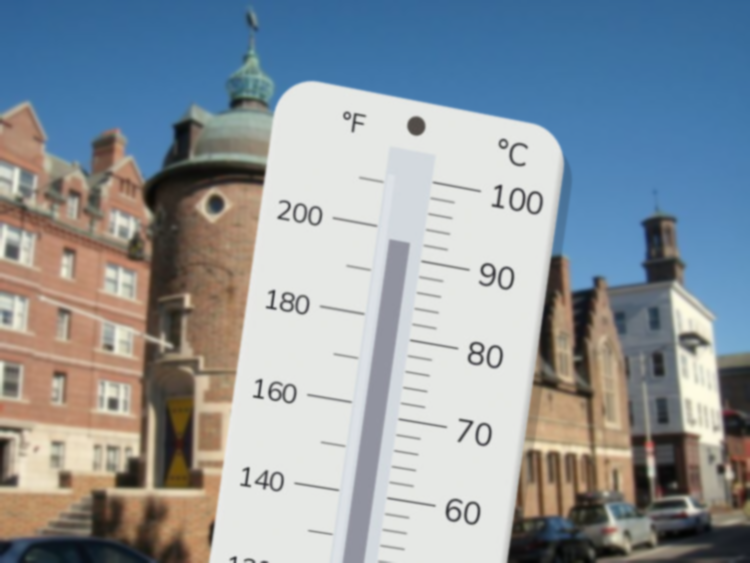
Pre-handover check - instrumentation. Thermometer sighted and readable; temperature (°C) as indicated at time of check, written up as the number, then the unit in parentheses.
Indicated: 92 (°C)
